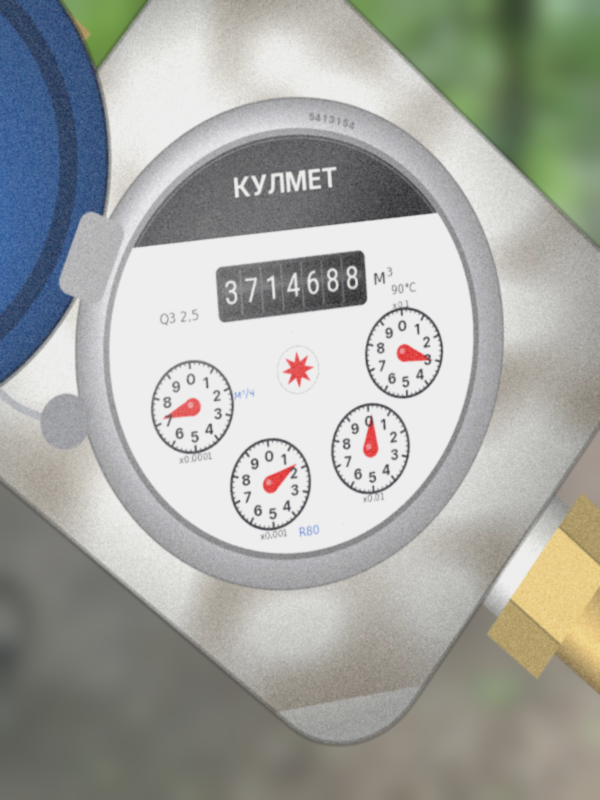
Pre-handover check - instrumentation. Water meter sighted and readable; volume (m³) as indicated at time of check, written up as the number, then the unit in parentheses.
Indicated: 3714688.3017 (m³)
